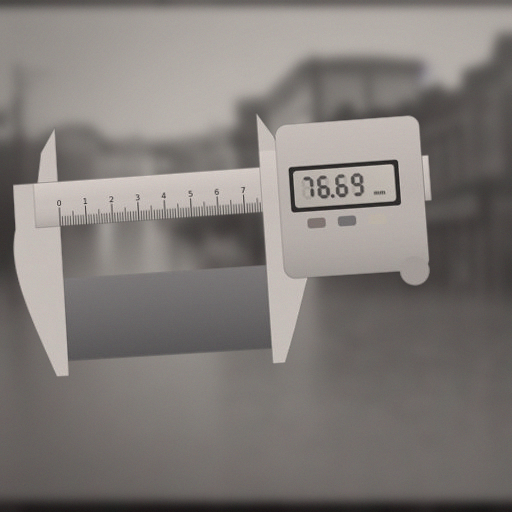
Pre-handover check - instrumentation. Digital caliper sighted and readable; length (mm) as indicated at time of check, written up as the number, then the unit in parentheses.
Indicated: 76.69 (mm)
